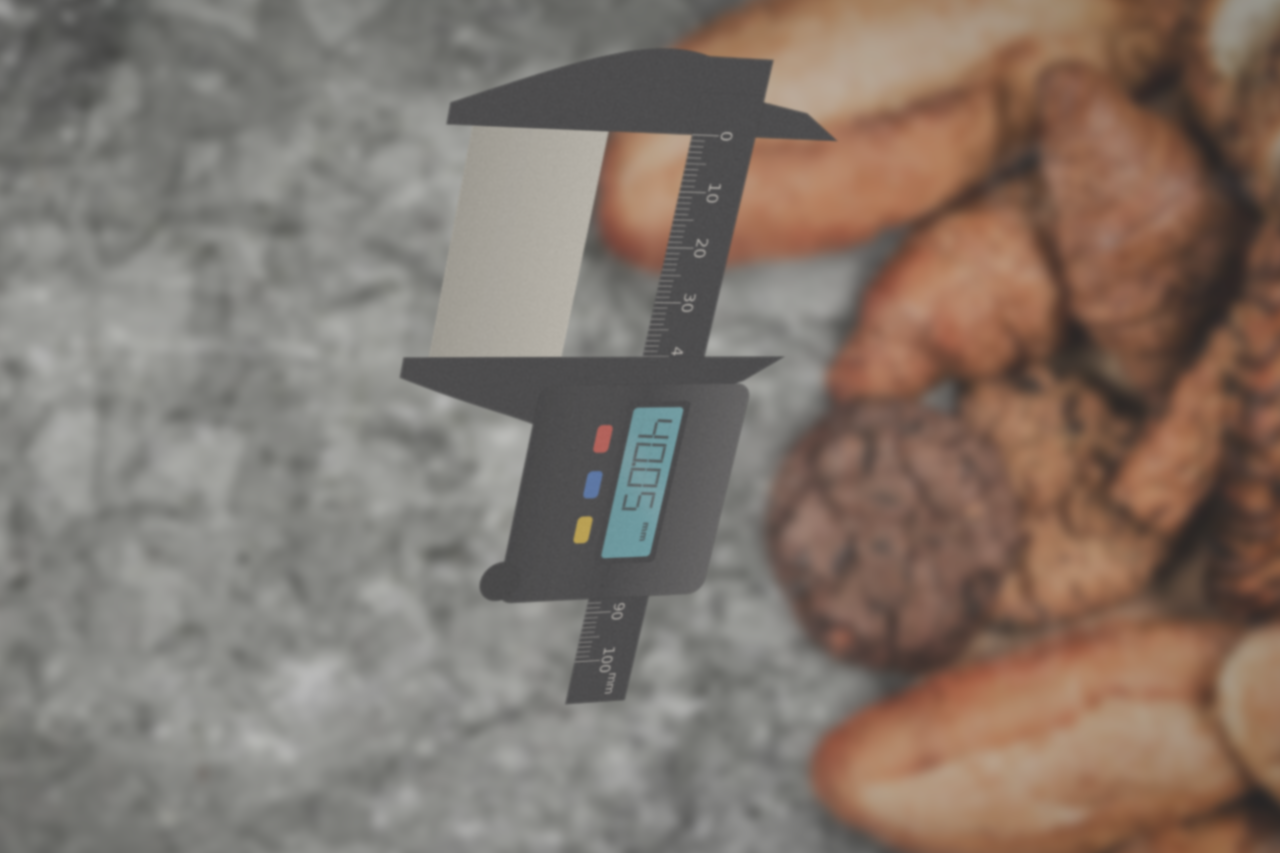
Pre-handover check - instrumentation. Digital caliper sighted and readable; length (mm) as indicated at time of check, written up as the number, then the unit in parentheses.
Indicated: 40.05 (mm)
